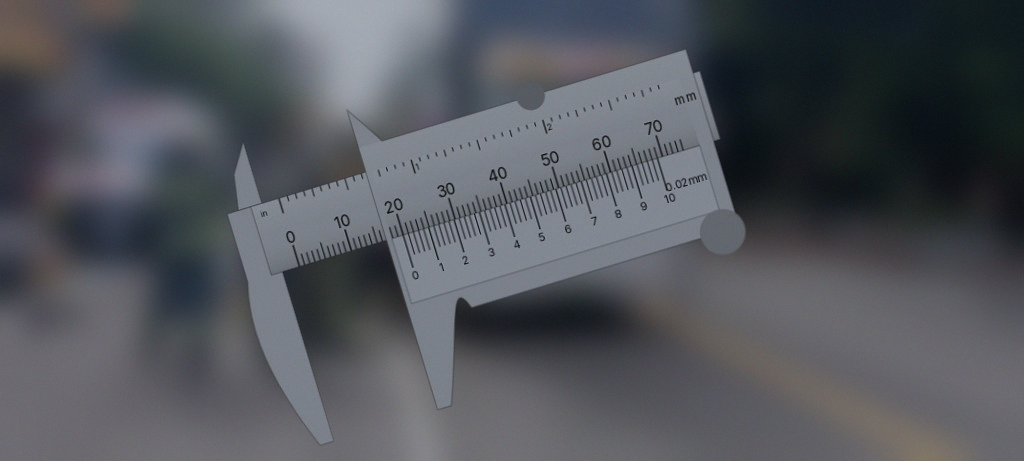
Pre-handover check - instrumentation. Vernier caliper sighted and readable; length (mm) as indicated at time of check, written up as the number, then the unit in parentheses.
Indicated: 20.0 (mm)
